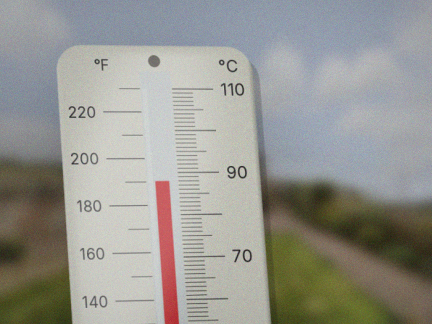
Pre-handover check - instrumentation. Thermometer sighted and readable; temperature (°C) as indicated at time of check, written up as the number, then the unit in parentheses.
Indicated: 88 (°C)
